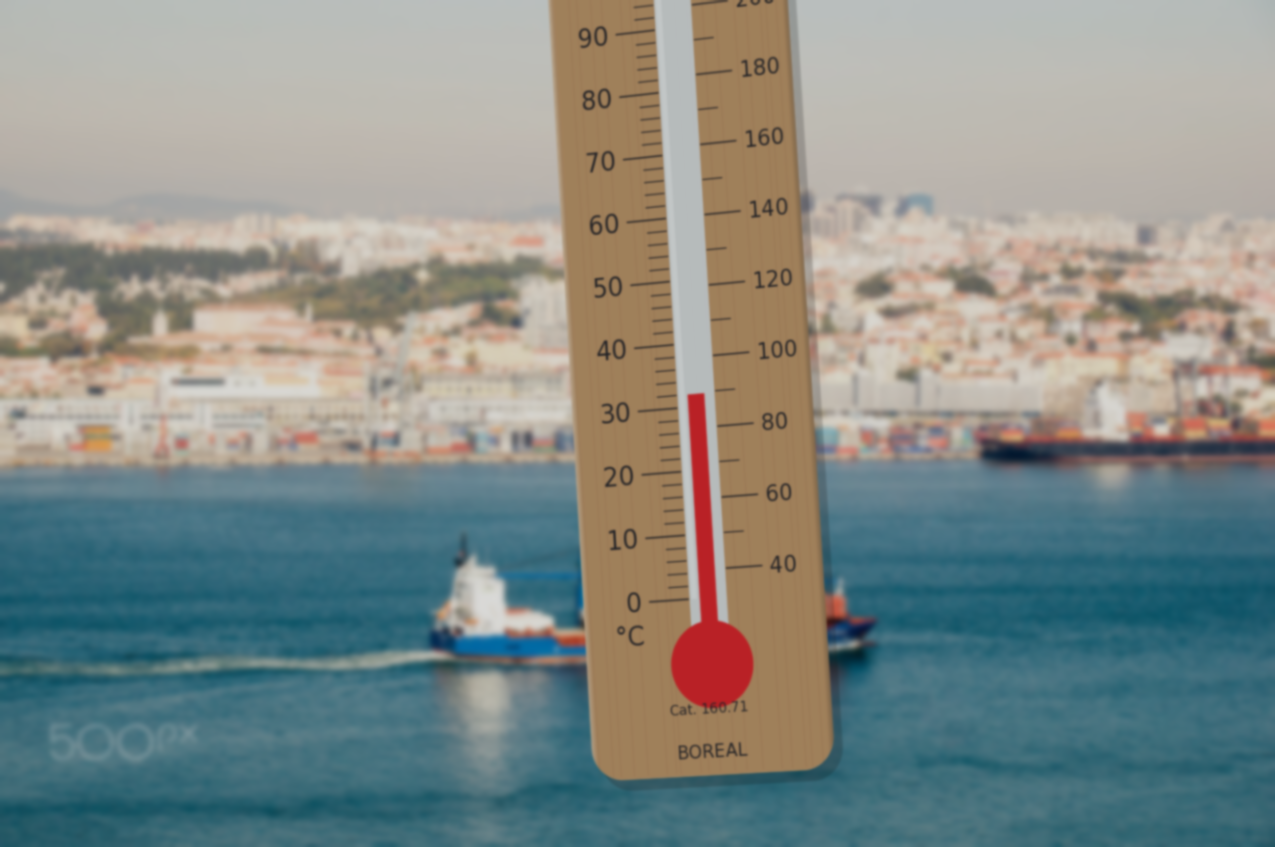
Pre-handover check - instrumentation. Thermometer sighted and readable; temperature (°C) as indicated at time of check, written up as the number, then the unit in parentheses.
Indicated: 32 (°C)
